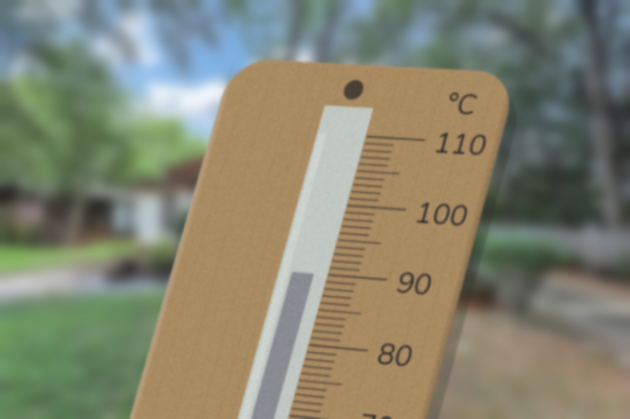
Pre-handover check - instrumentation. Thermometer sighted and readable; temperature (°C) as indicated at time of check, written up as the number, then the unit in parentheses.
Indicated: 90 (°C)
